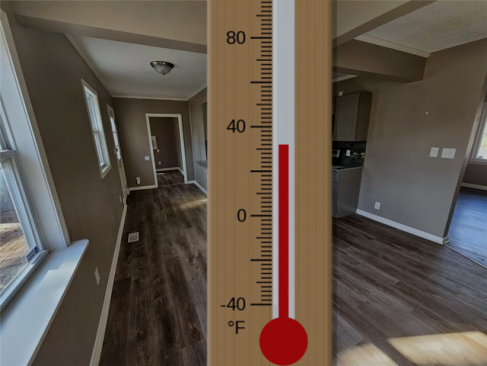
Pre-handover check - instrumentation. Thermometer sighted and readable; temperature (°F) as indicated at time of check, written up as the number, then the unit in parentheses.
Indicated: 32 (°F)
